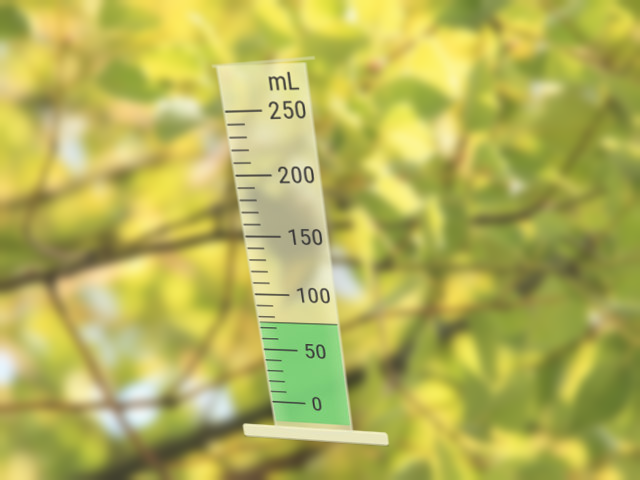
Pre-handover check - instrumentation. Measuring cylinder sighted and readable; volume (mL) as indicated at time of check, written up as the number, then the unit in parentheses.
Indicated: 75 (mL)
